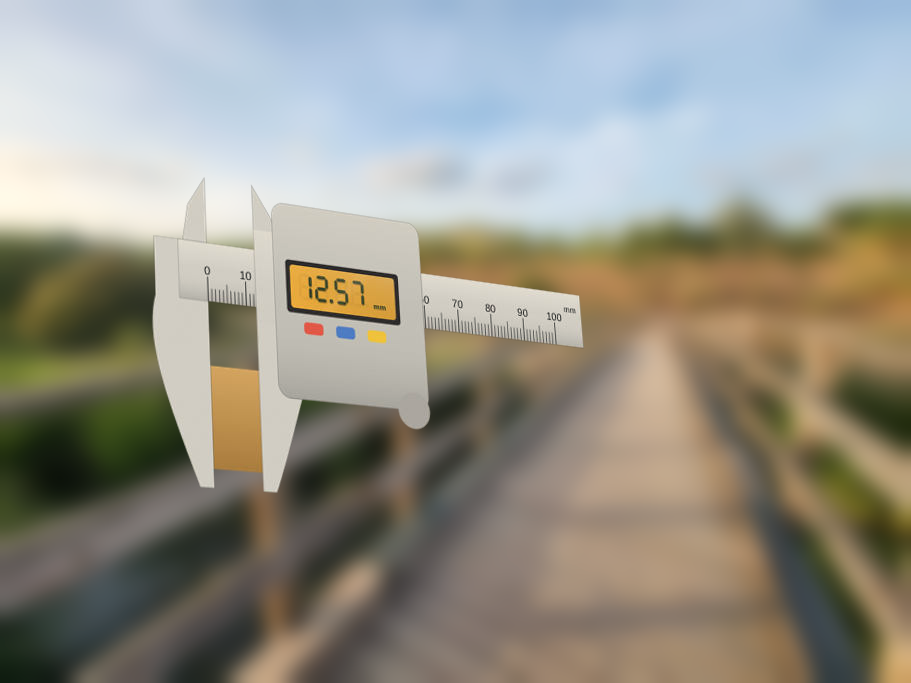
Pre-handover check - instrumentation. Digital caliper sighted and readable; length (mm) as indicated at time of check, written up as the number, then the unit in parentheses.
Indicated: 12.57 (mm)
